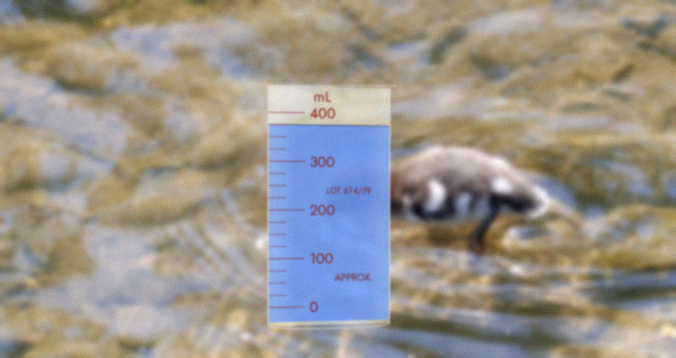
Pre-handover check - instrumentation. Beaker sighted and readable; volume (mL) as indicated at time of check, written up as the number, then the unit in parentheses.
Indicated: 375 (mL)
